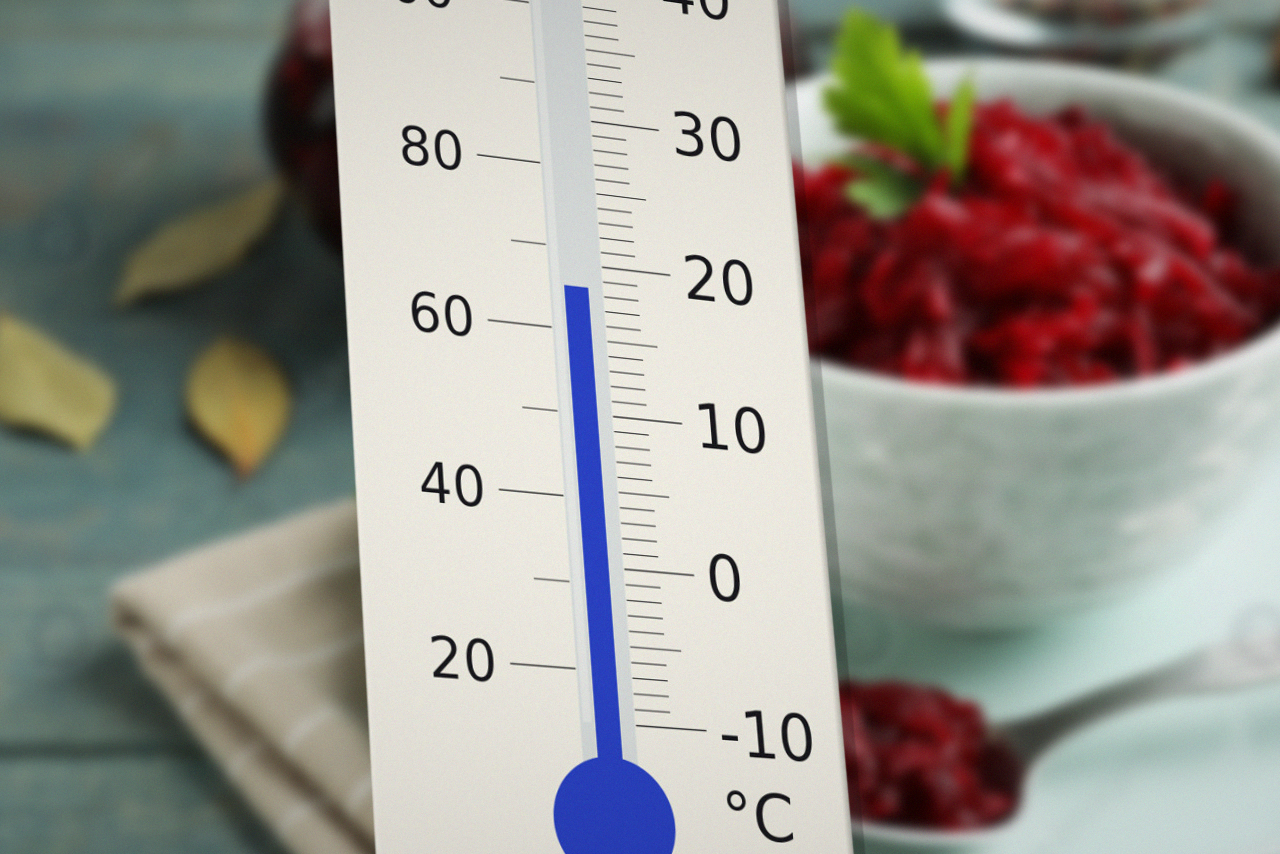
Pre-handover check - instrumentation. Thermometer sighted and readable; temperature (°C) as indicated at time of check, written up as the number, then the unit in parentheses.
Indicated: 18.5 (°C)
